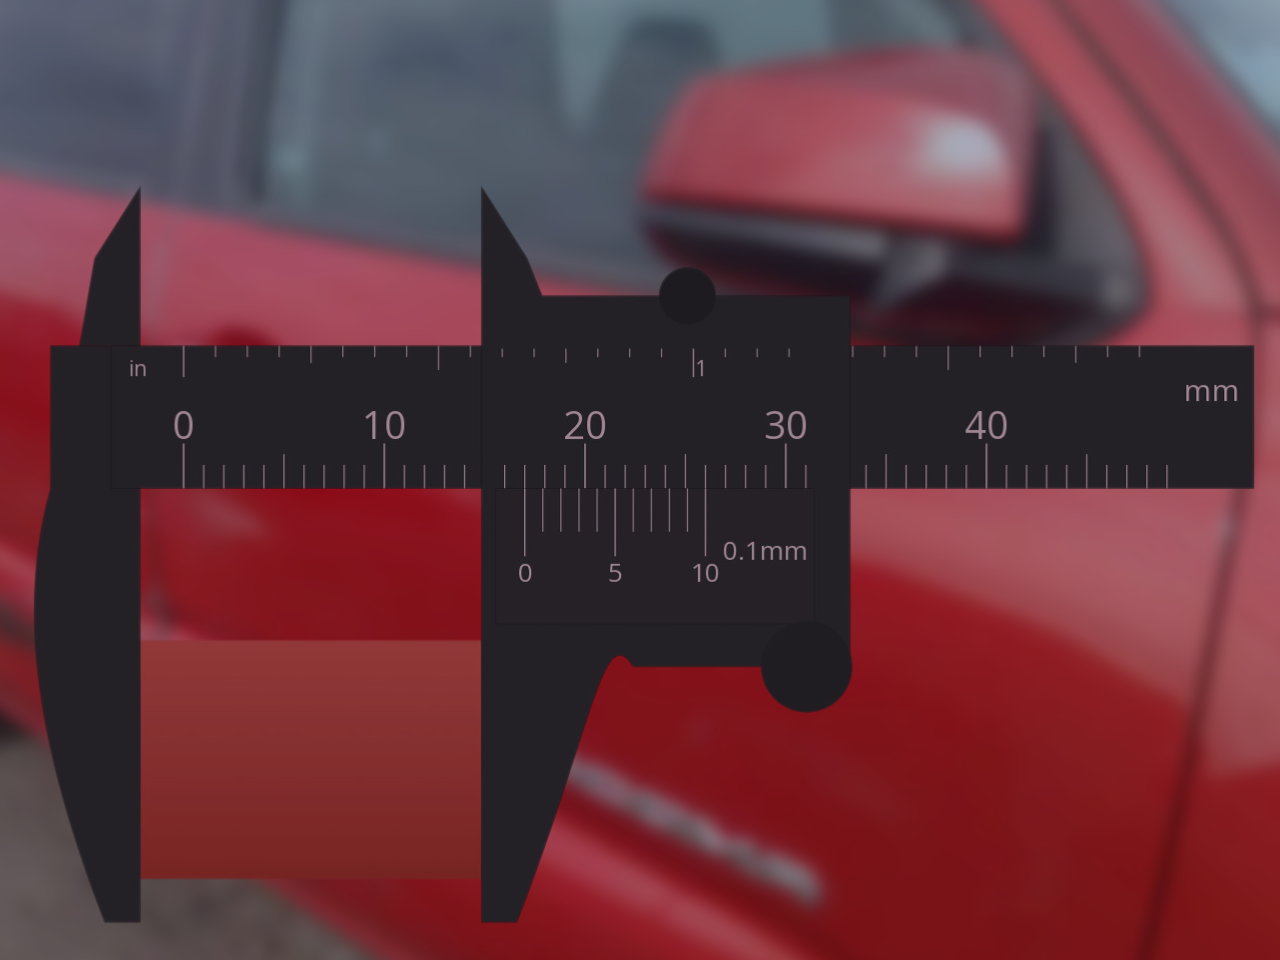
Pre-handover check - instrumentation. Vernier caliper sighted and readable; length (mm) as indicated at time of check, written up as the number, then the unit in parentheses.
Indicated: 17.0 (mm)
